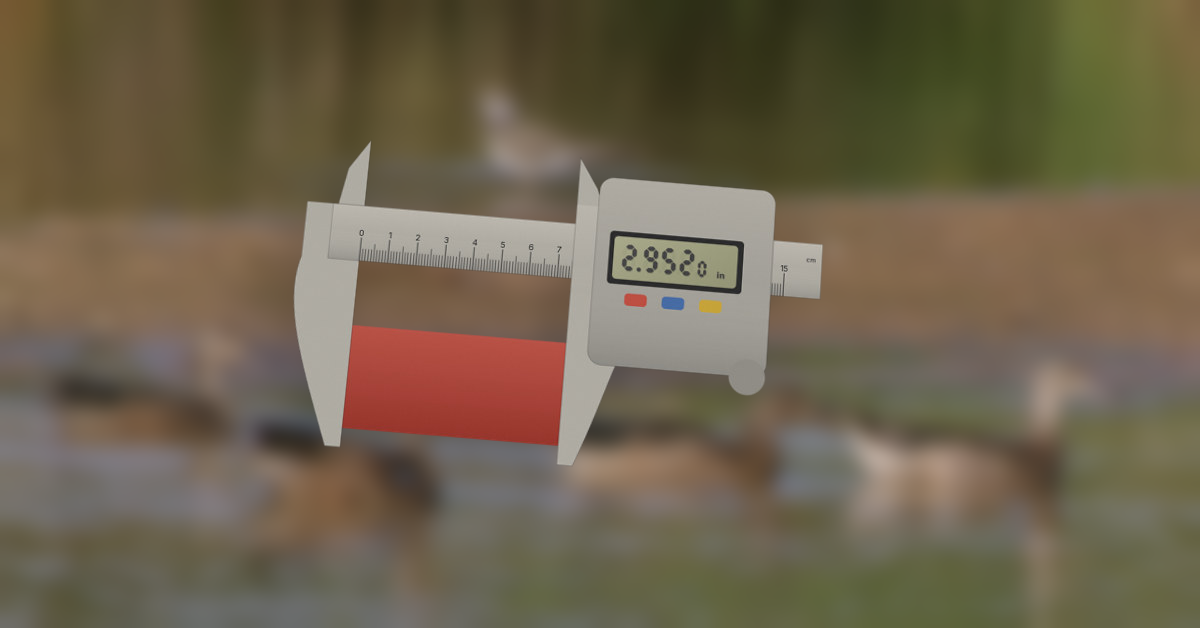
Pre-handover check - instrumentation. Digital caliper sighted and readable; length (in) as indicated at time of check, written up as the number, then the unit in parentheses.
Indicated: 2.9520 (in)
